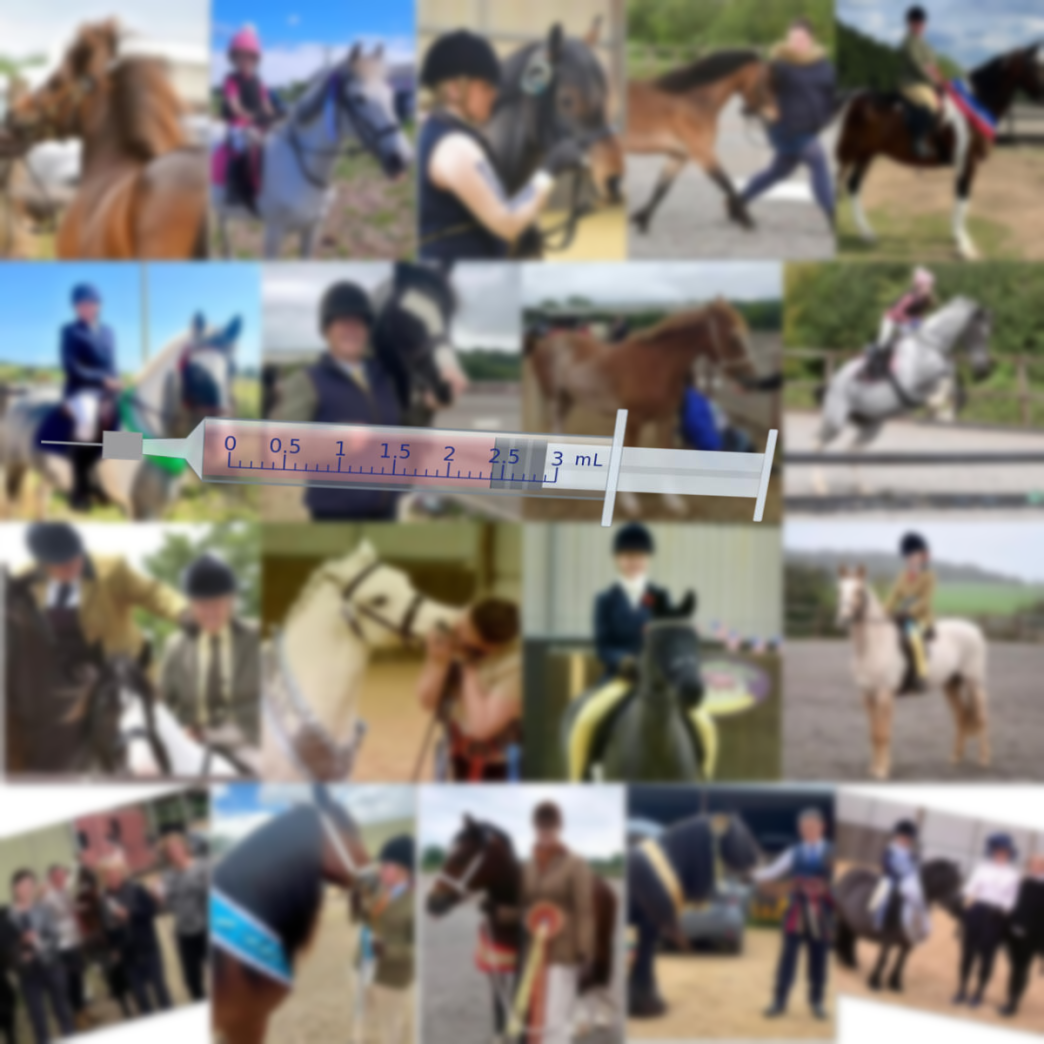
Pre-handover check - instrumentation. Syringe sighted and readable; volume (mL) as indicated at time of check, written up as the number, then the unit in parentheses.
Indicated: 2.4 (mL)
